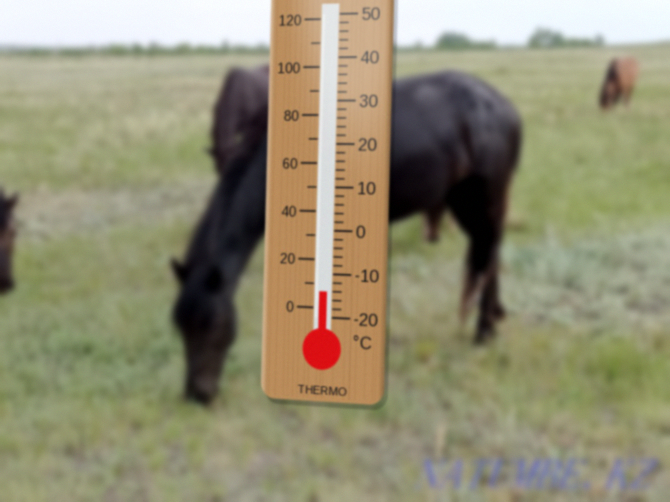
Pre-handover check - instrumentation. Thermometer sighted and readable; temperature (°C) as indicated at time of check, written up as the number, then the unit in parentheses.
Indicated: -14 (°C)
